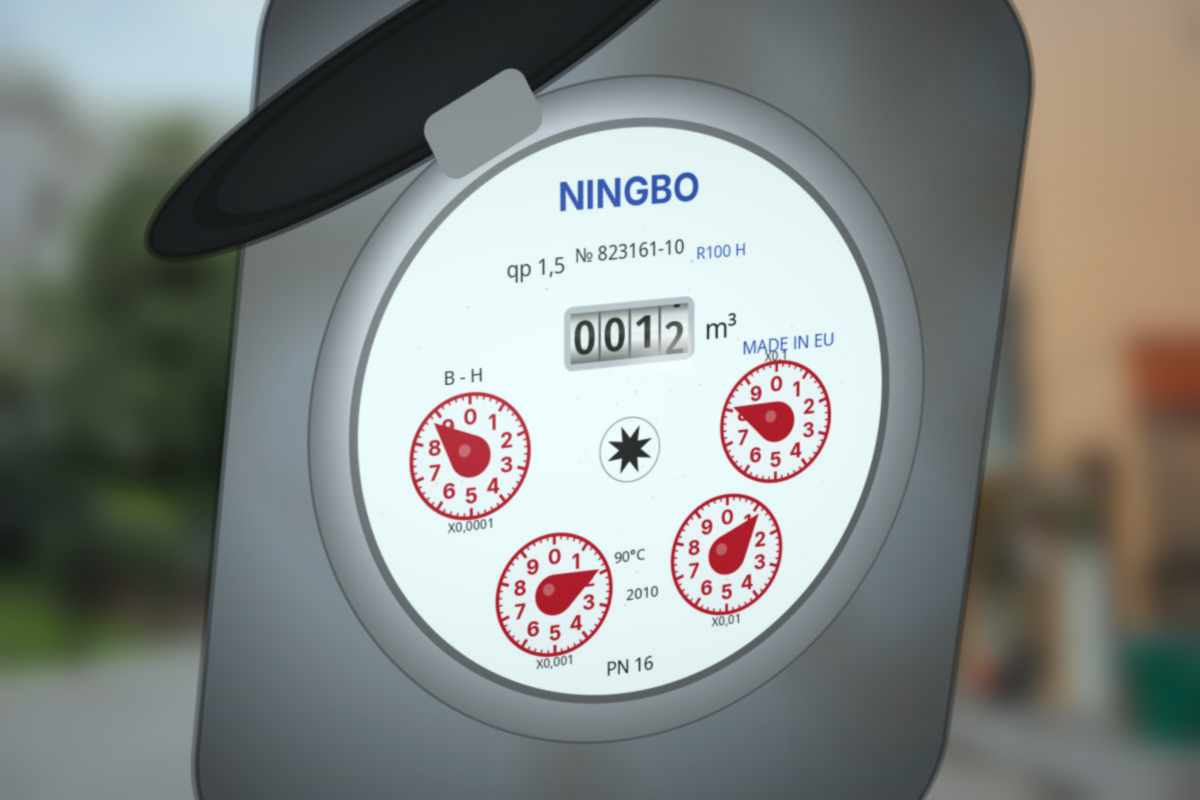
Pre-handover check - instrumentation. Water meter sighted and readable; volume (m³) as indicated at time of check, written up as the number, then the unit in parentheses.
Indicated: 11.8118 (m³)
